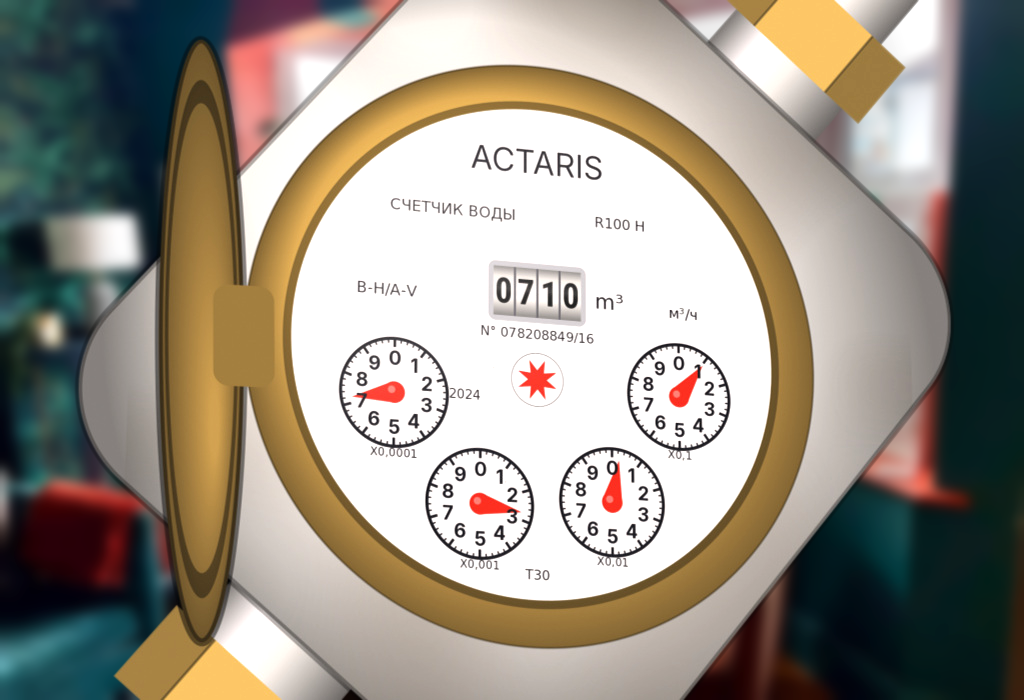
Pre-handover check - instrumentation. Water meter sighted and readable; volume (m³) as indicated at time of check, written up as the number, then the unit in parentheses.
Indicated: 710.1027 (m³)
